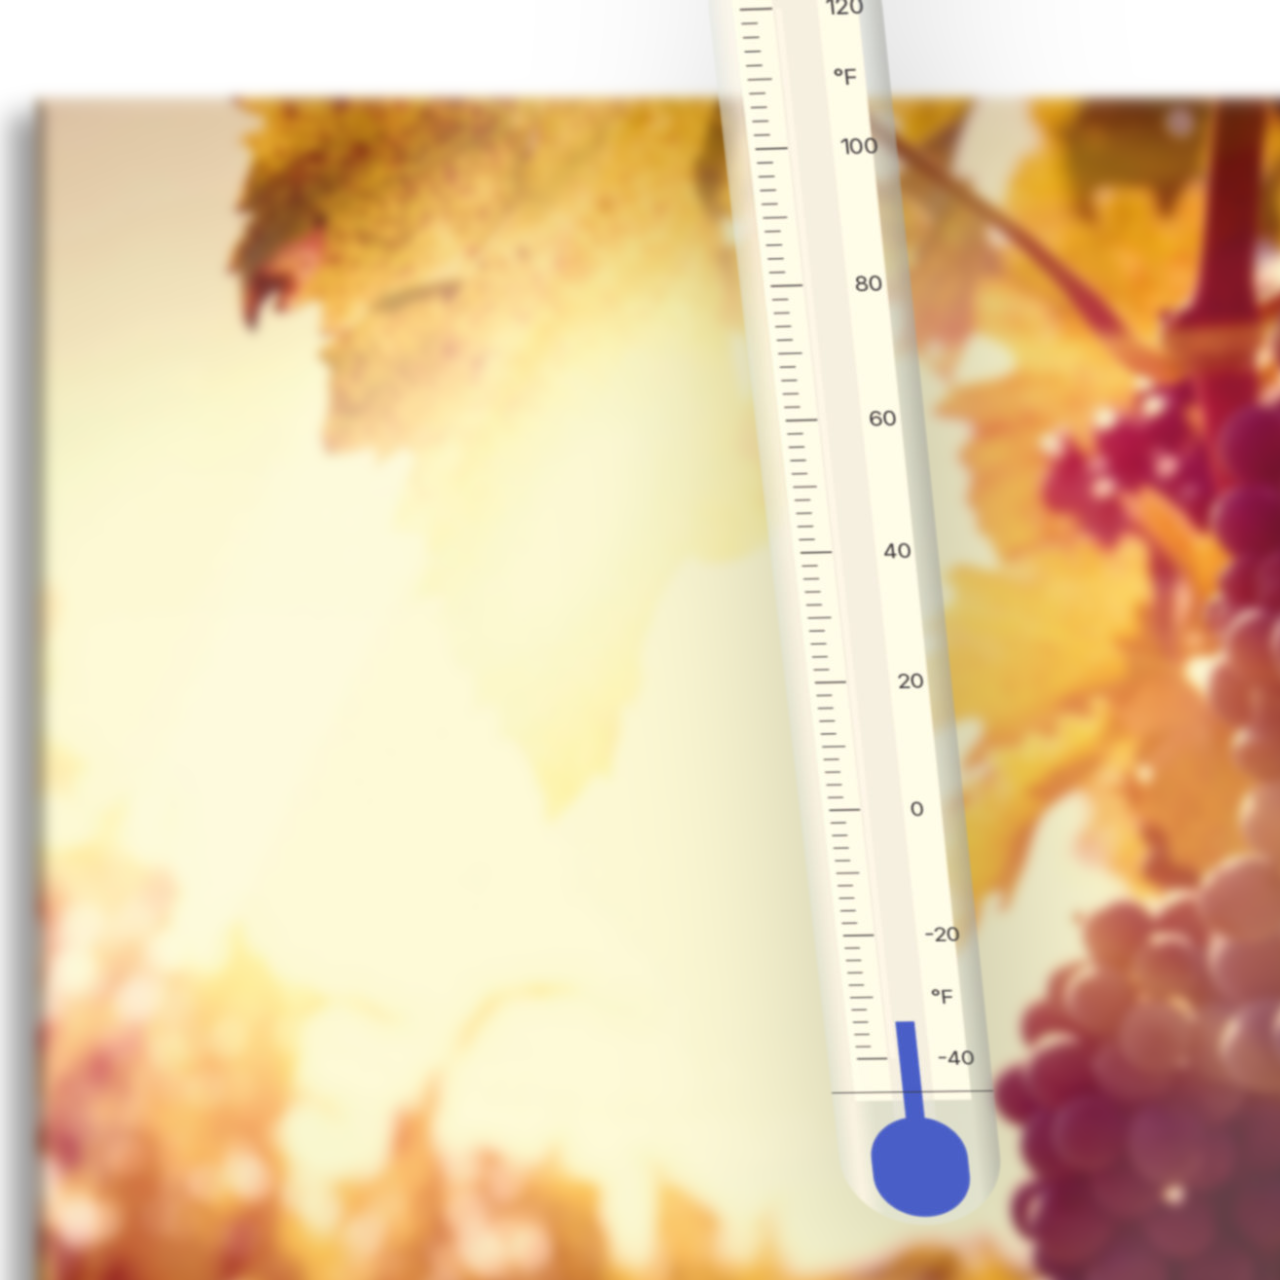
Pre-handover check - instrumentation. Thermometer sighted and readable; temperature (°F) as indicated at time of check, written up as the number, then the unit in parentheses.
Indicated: -34 (°F)
